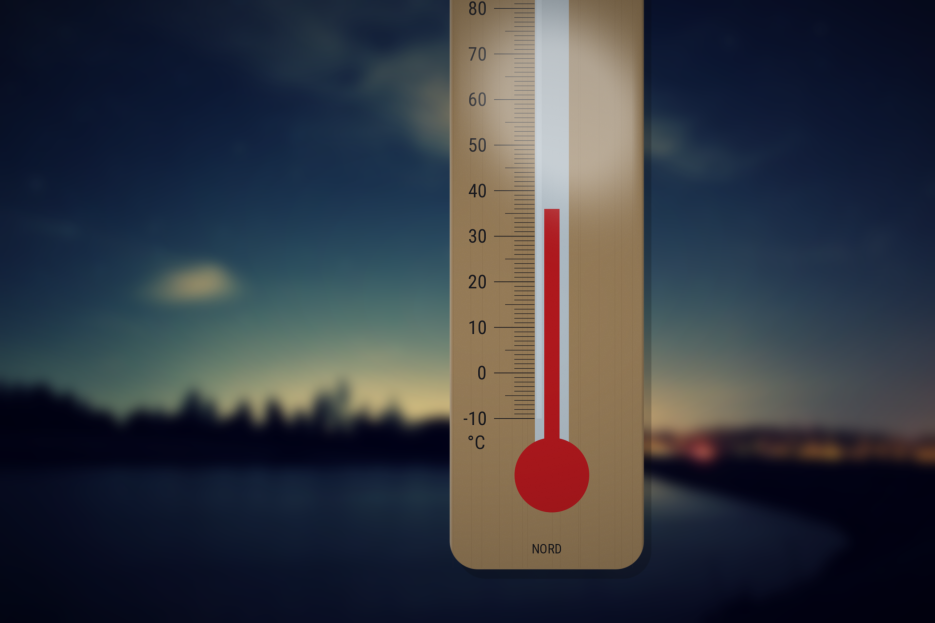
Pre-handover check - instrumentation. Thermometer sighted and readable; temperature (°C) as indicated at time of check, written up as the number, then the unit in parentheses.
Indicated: 36 (°C)
